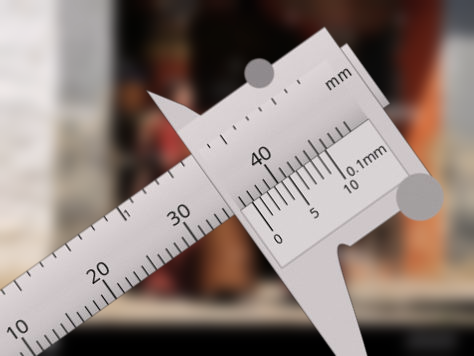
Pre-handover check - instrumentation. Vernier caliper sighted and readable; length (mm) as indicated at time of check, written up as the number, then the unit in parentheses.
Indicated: 36.8 (mm)
